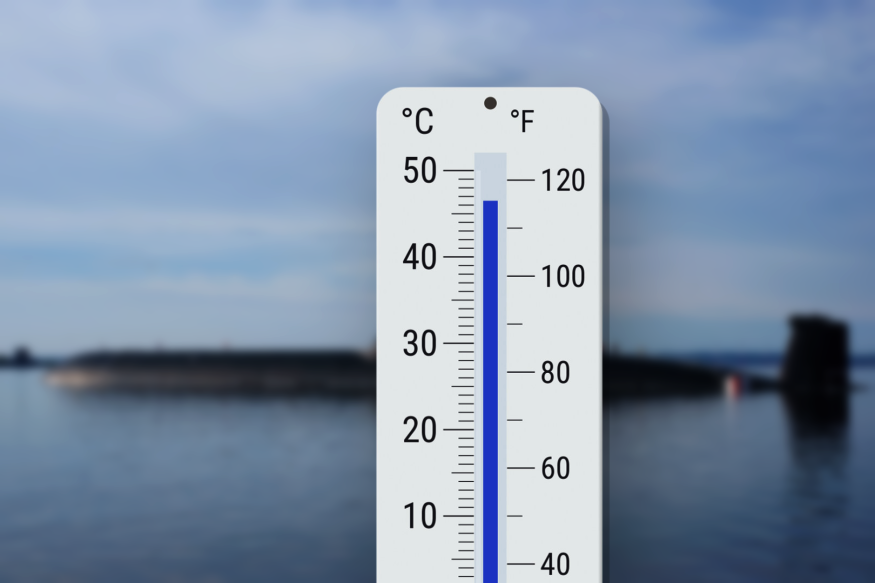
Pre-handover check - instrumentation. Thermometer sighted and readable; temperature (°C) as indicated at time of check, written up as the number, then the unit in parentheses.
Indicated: 46.5 (°C)
